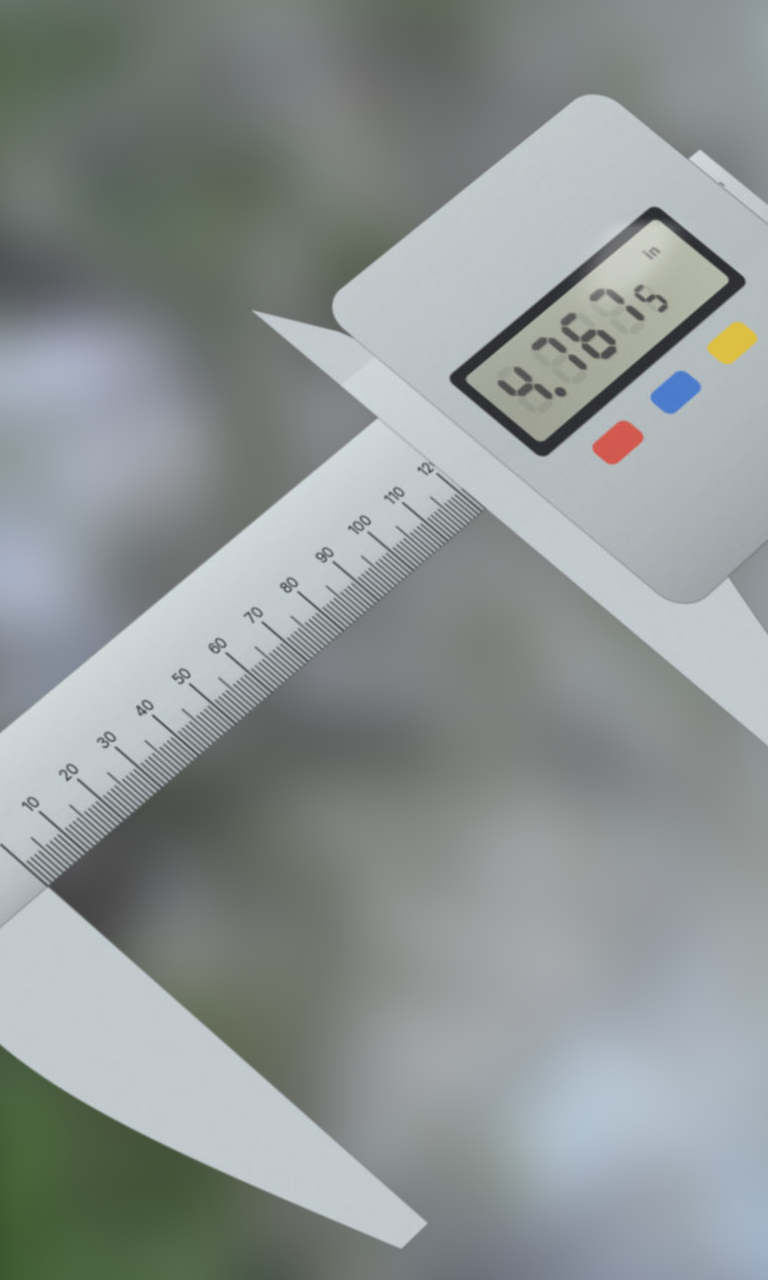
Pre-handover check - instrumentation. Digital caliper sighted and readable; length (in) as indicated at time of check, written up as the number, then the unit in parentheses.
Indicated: 4.7675 (in)
